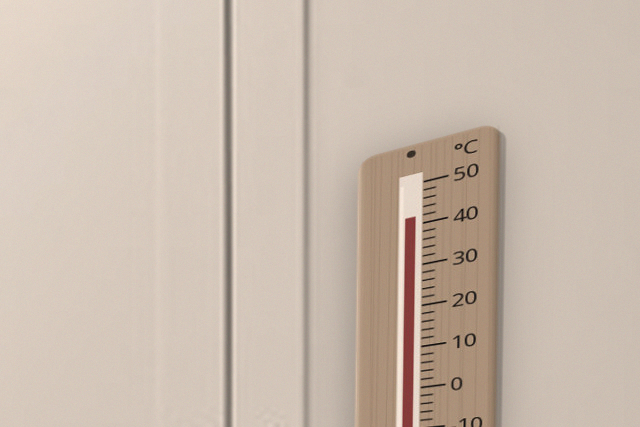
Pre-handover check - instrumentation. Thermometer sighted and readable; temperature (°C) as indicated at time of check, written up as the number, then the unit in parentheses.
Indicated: 42 (°C)
